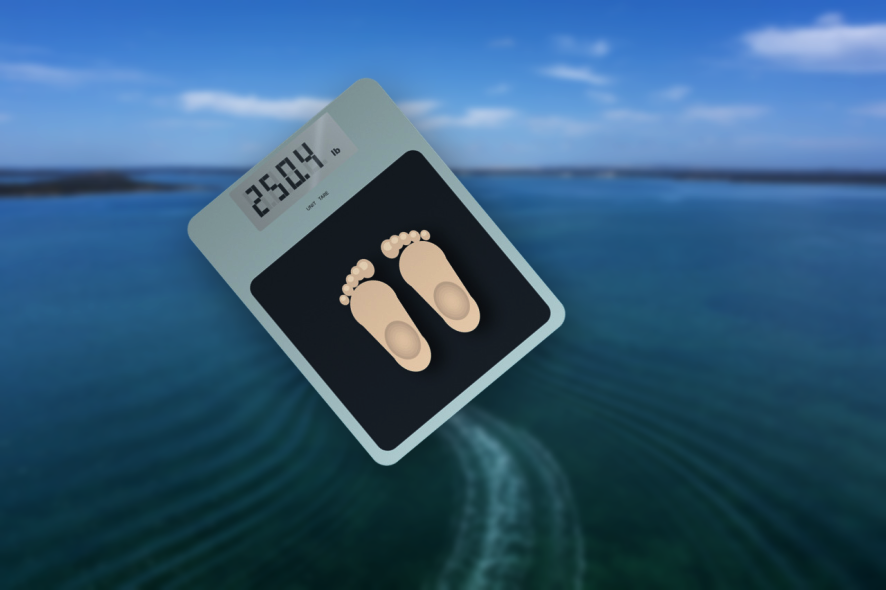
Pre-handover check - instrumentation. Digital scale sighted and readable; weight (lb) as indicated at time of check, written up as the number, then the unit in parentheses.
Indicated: 250.4 (lb)
